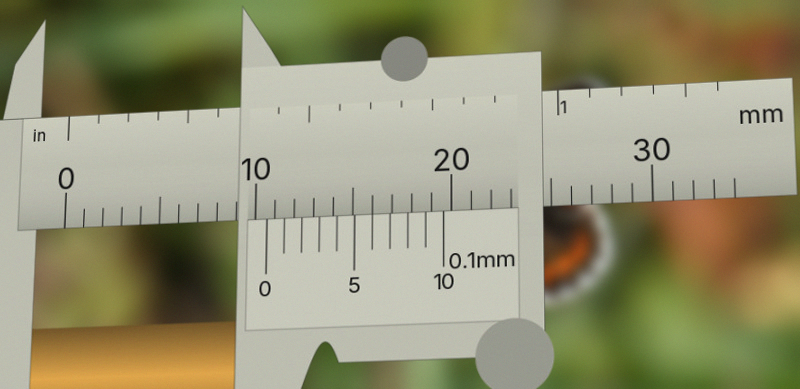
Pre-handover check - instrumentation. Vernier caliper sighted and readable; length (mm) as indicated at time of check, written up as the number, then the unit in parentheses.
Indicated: 10.6 (mm)
